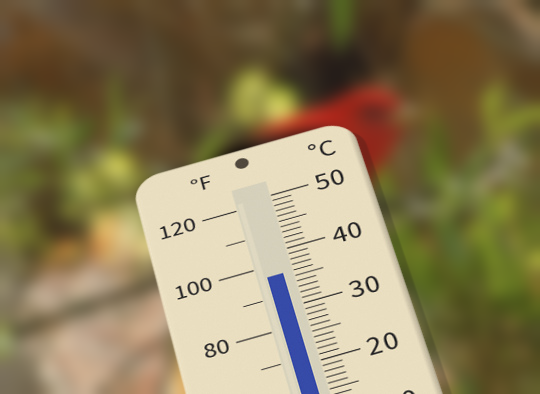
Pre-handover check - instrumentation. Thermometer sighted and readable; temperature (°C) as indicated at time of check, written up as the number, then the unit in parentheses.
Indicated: 36 (°C)
